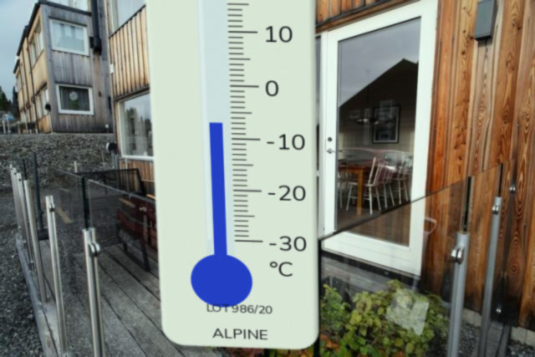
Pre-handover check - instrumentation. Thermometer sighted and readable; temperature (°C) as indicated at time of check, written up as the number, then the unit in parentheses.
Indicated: -7 (°C)
